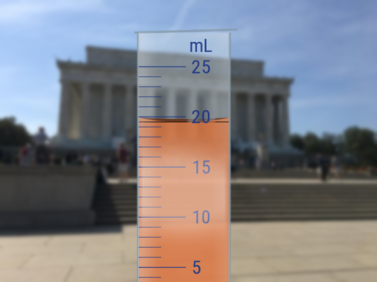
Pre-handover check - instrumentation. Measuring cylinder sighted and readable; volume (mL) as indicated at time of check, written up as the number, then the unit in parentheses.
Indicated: 19.5 (mL)
